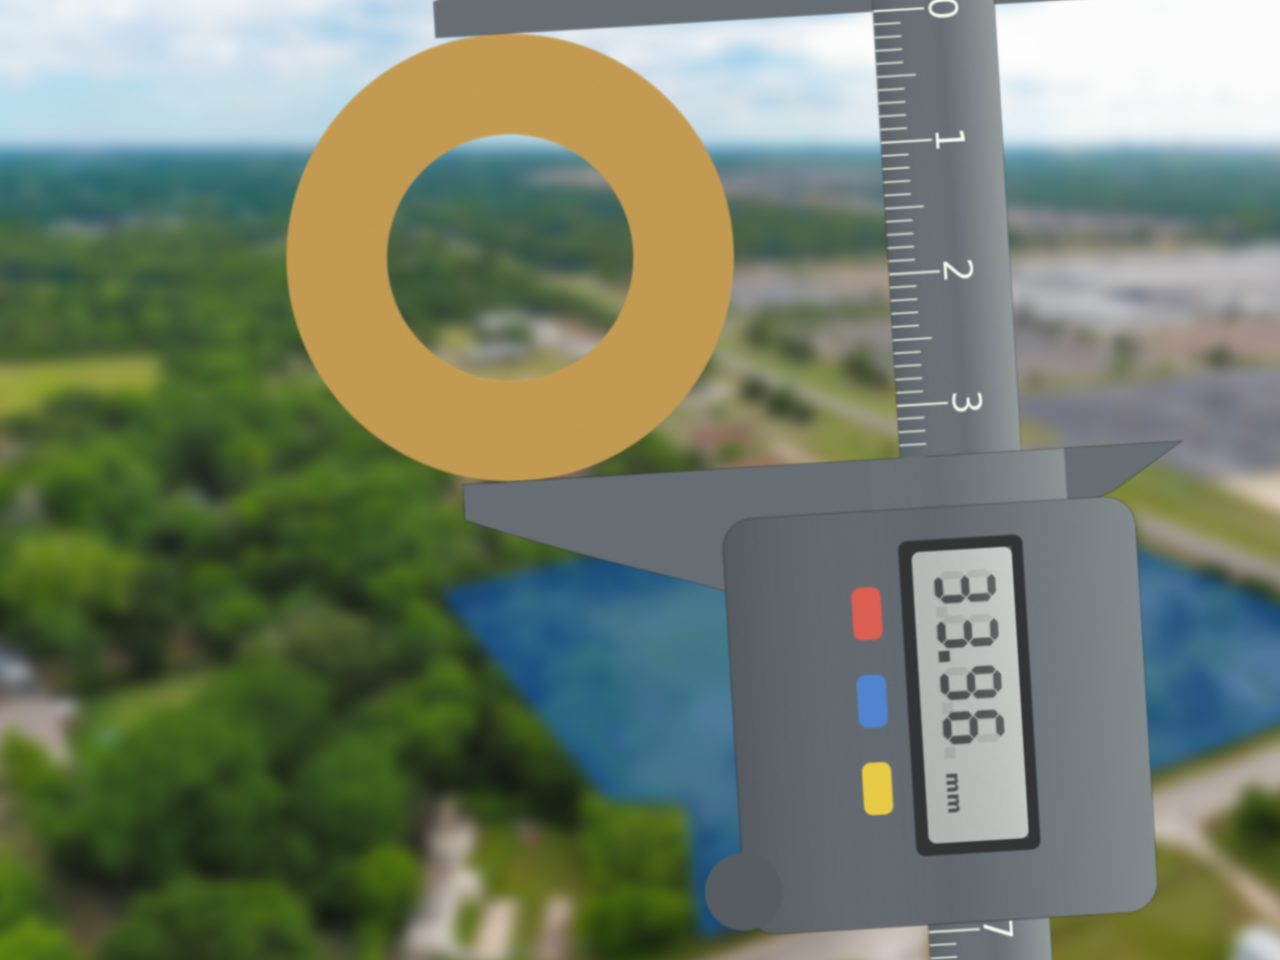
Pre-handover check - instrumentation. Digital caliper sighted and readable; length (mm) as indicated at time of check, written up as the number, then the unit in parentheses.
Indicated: 33.96 (mm)
